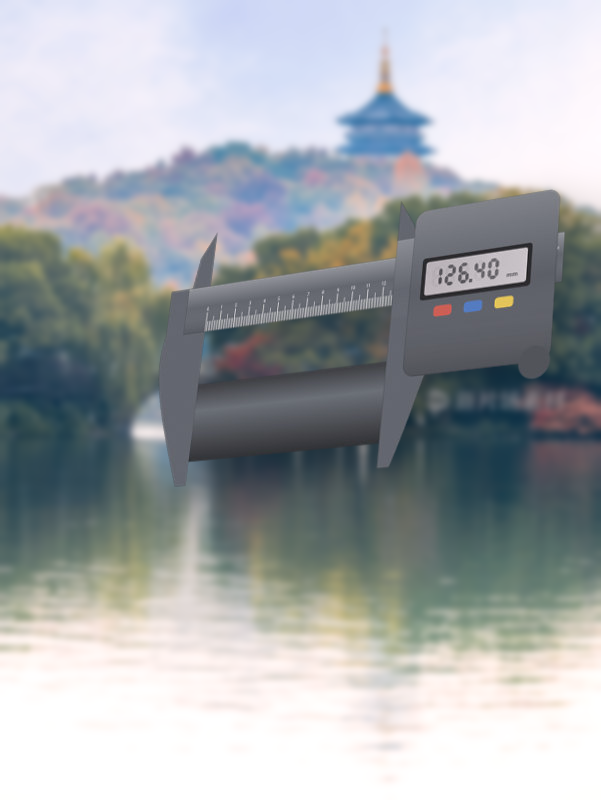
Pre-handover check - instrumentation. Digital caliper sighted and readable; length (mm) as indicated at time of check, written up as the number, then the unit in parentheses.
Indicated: 126.40 (mm)
